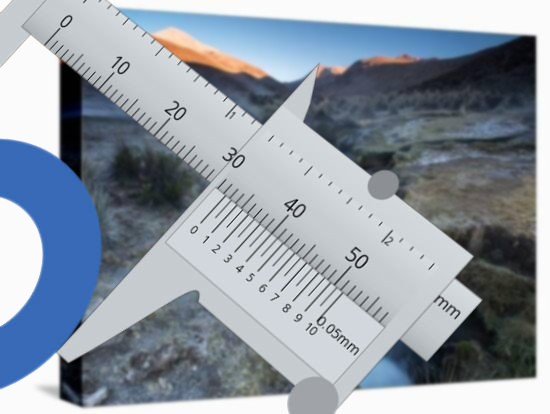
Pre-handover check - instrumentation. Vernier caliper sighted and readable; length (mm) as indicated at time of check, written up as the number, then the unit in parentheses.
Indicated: 32.4 (mm)
